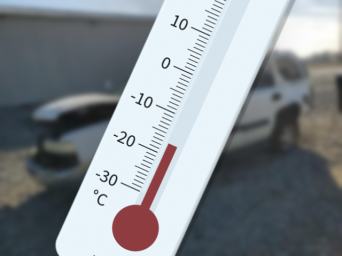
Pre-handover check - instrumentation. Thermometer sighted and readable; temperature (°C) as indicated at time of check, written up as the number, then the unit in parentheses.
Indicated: -17 (°C)
